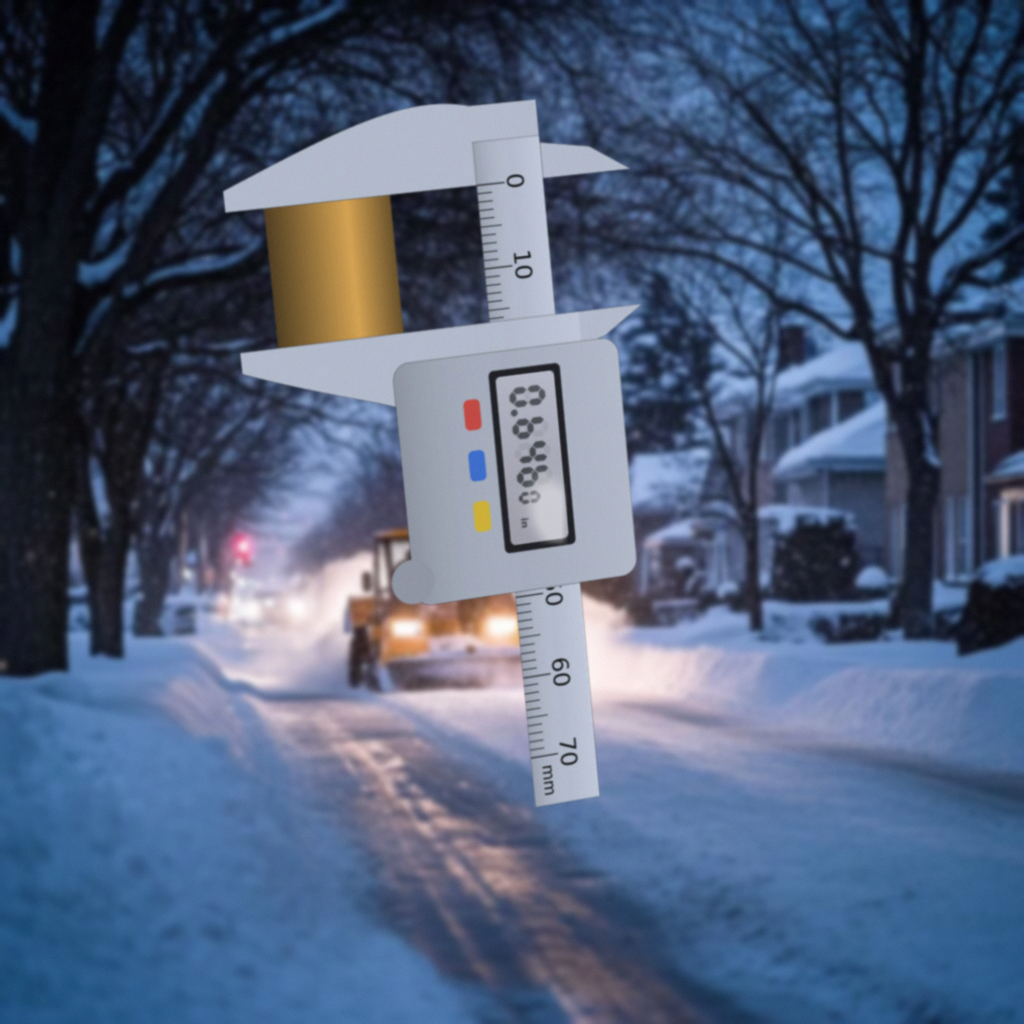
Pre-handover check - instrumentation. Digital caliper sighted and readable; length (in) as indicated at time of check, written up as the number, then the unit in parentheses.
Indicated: 0.6460 (in)
